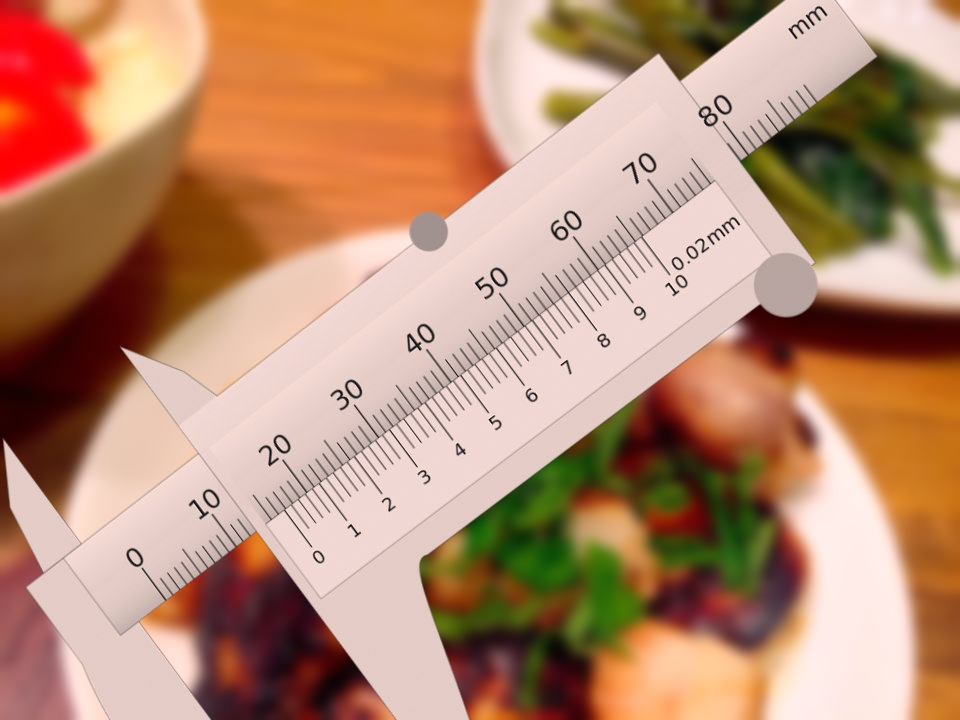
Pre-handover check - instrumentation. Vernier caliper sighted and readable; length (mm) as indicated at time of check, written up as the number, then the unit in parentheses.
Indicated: 16.8 (mm)
